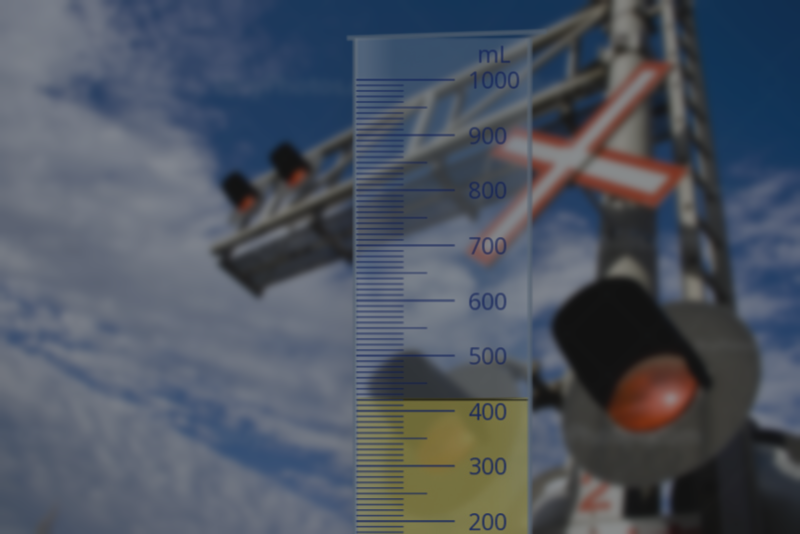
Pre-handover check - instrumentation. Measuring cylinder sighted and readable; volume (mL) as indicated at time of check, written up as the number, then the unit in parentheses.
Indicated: 420 (mL)
